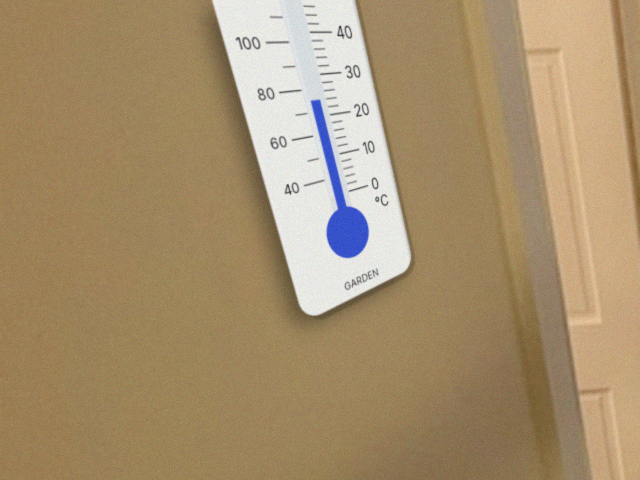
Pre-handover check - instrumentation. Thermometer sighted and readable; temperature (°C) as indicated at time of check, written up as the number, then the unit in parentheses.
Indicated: 24 (°C)
